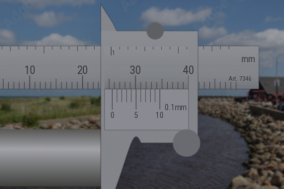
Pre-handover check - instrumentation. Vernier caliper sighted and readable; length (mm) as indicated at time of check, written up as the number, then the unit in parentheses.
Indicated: 25.6 (mm)
